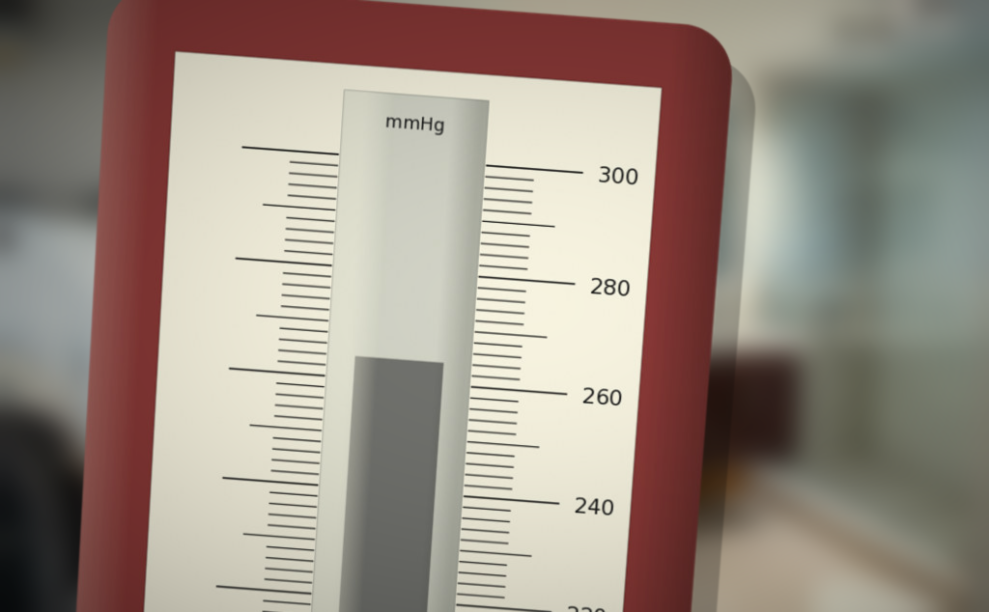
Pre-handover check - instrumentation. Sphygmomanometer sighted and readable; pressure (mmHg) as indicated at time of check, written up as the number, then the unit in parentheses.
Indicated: 264 (mmHg)
